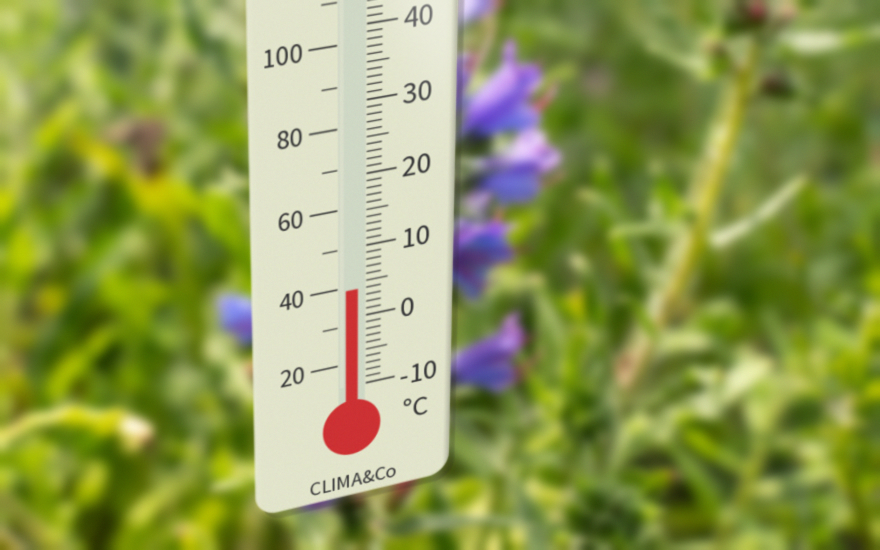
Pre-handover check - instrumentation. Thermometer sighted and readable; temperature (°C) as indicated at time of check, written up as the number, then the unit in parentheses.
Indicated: 4 (°C)
